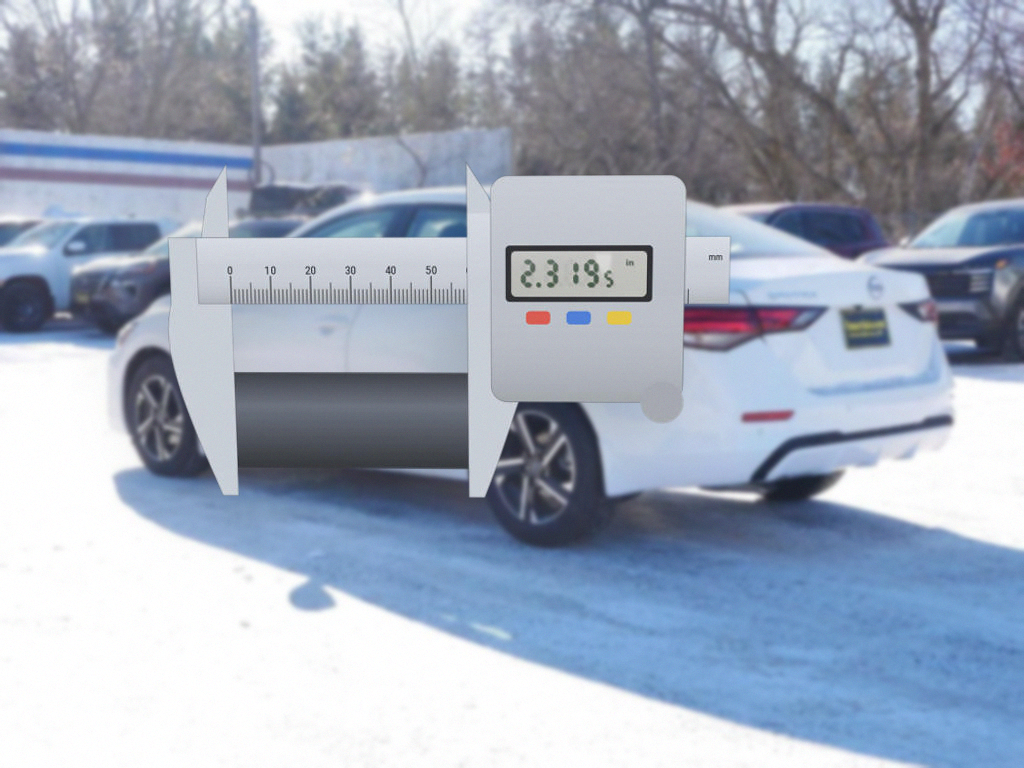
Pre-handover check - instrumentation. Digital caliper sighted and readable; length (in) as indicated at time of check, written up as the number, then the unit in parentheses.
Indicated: 2.3195 (in)
